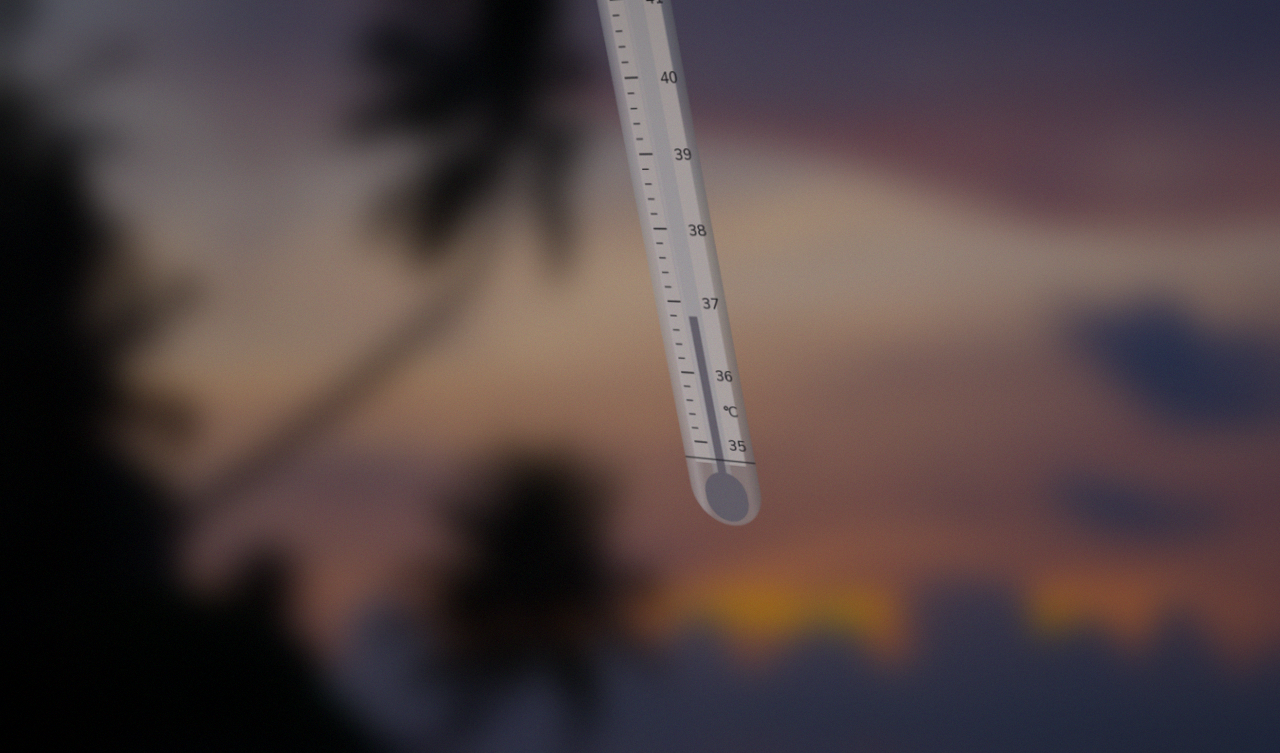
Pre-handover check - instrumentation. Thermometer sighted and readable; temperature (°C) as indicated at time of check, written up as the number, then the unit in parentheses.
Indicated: 36.8 (°C)
